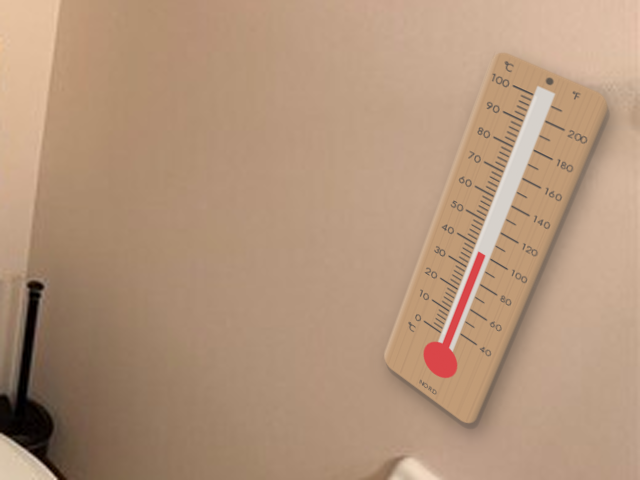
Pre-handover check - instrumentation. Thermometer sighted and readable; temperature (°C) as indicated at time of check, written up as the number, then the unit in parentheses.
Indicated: 38 (°C)
